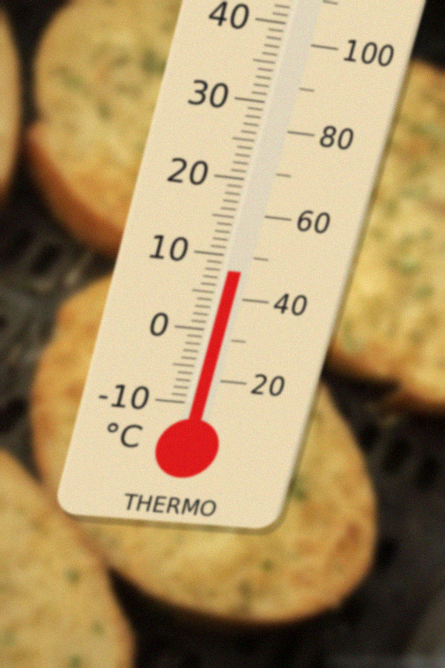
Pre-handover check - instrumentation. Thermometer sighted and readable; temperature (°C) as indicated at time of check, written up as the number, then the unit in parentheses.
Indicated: 8 (°C)
